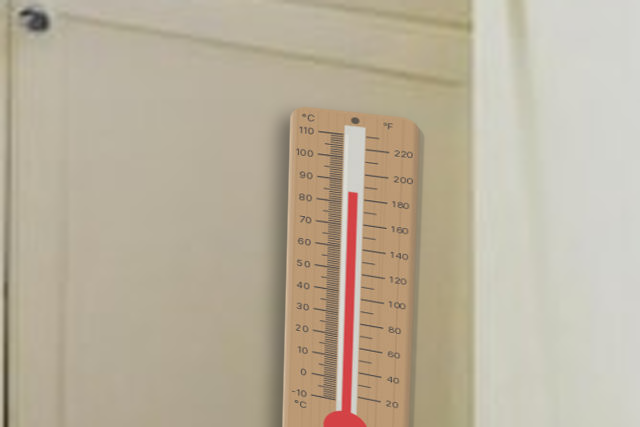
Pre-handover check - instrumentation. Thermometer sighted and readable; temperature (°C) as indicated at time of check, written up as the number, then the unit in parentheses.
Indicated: 85 (°C)
